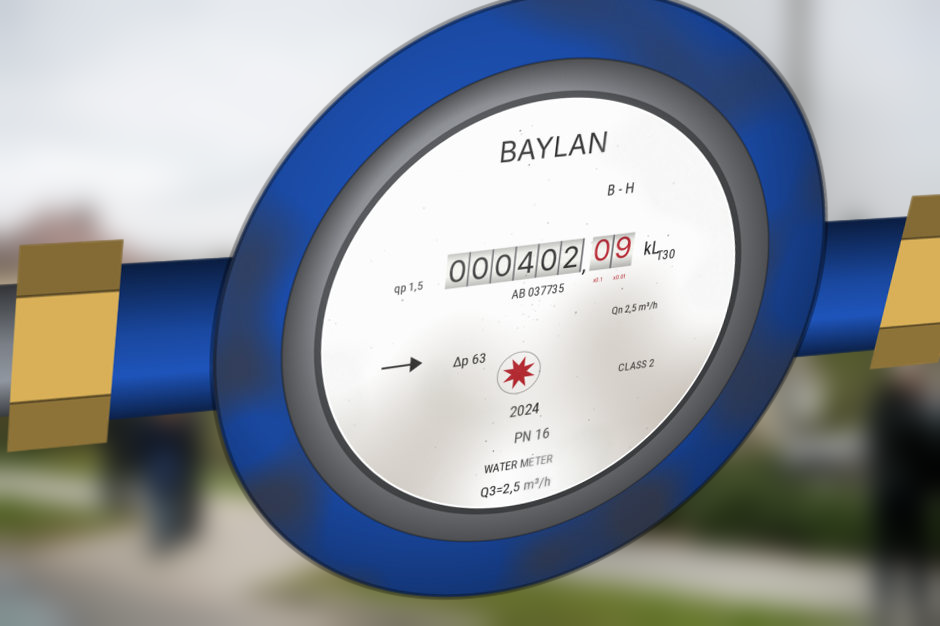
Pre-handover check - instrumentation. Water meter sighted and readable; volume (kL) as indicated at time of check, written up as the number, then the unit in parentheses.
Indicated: 402.09 (kL)
